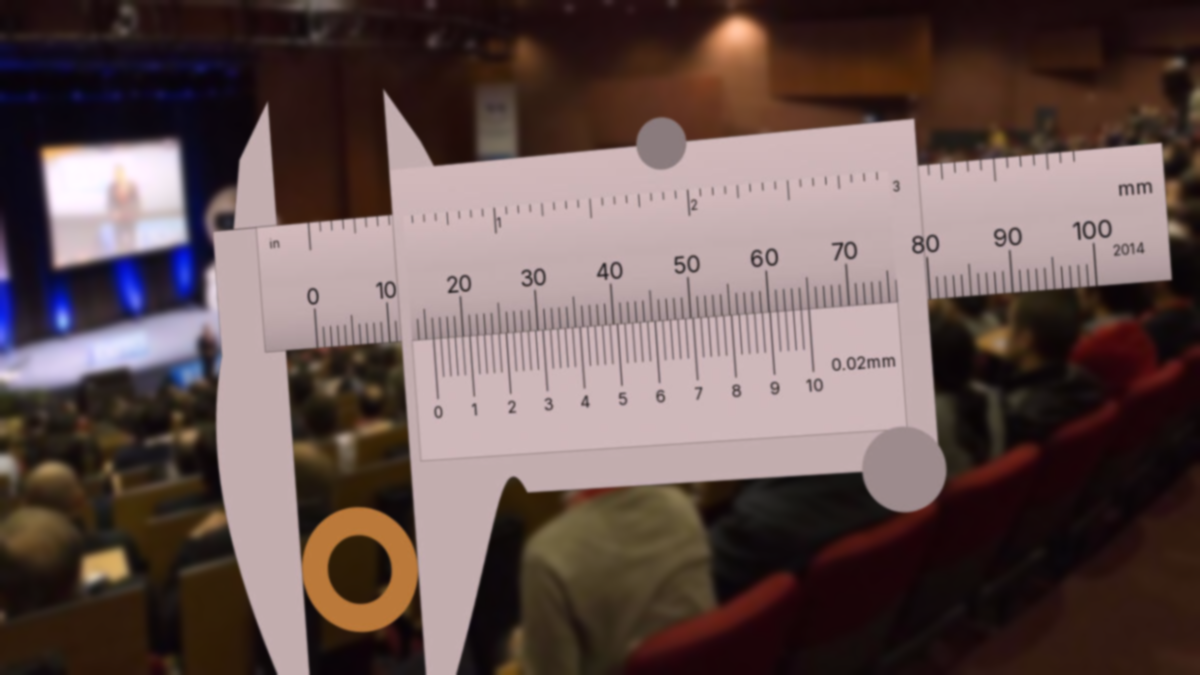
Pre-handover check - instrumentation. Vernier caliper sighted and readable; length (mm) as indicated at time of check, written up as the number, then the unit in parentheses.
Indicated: 16.0 (mm)
